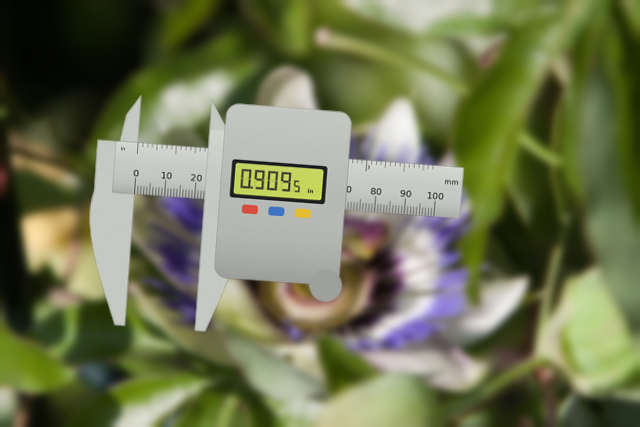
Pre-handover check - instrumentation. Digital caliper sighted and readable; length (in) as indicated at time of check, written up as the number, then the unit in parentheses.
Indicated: 0.9095 (in)
